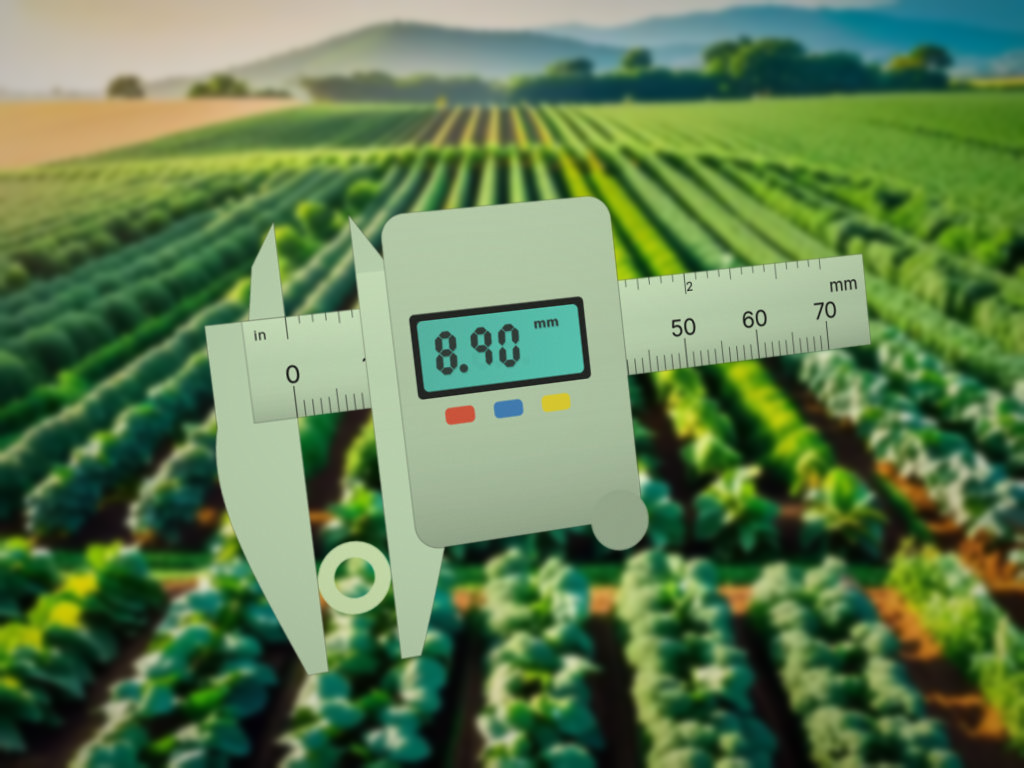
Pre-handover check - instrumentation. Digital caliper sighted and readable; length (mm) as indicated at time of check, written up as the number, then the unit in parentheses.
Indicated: 8.90 (mm)
